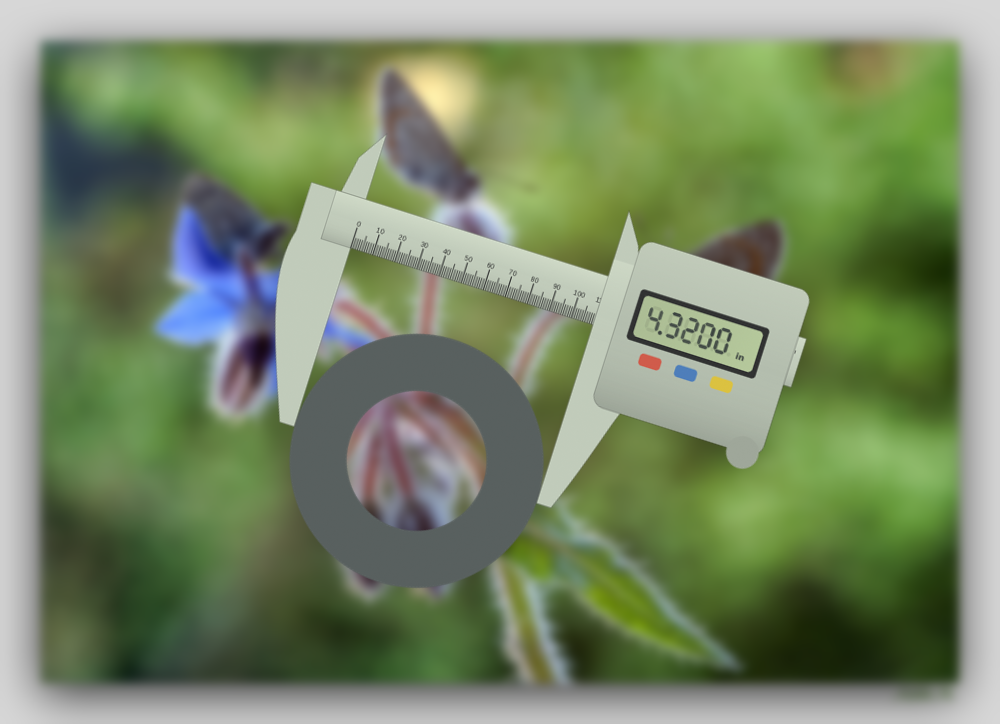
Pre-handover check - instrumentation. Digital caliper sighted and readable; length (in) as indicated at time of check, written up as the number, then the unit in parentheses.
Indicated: 4.3200 (in)
